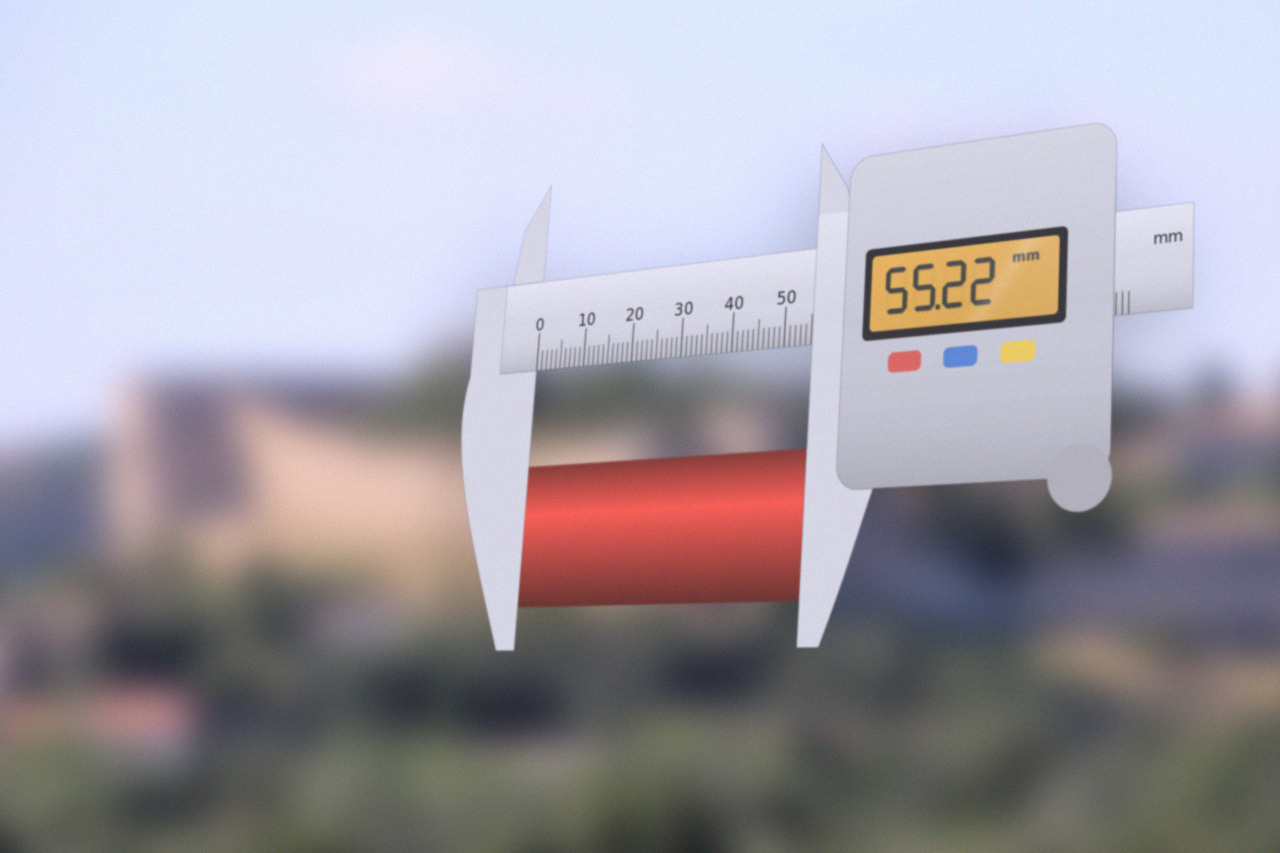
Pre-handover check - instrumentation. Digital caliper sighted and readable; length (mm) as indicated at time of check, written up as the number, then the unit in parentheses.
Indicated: 55.22 (mm)
